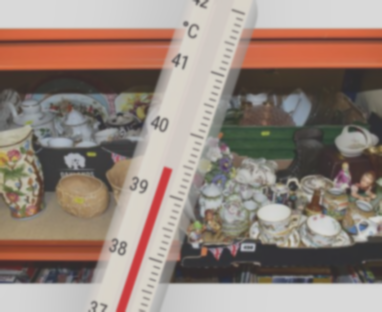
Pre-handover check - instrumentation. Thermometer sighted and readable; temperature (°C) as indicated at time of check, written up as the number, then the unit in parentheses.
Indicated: 39.4 (°C)
